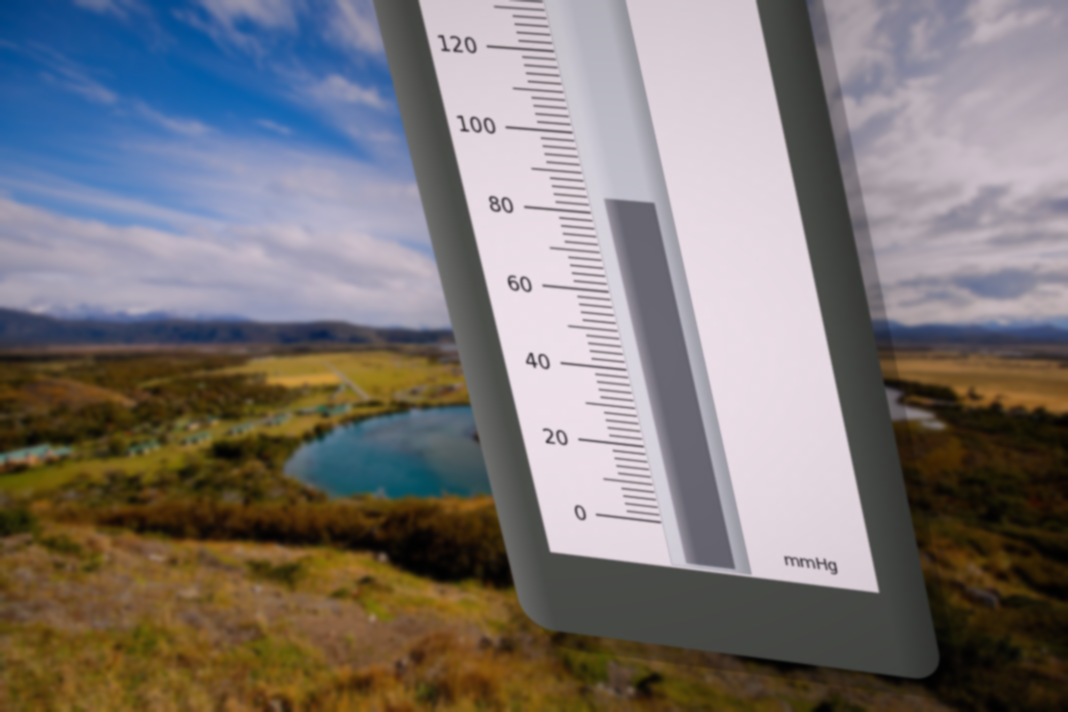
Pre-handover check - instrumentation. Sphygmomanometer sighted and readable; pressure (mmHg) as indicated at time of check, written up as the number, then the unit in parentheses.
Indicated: 84 (mmHg)
